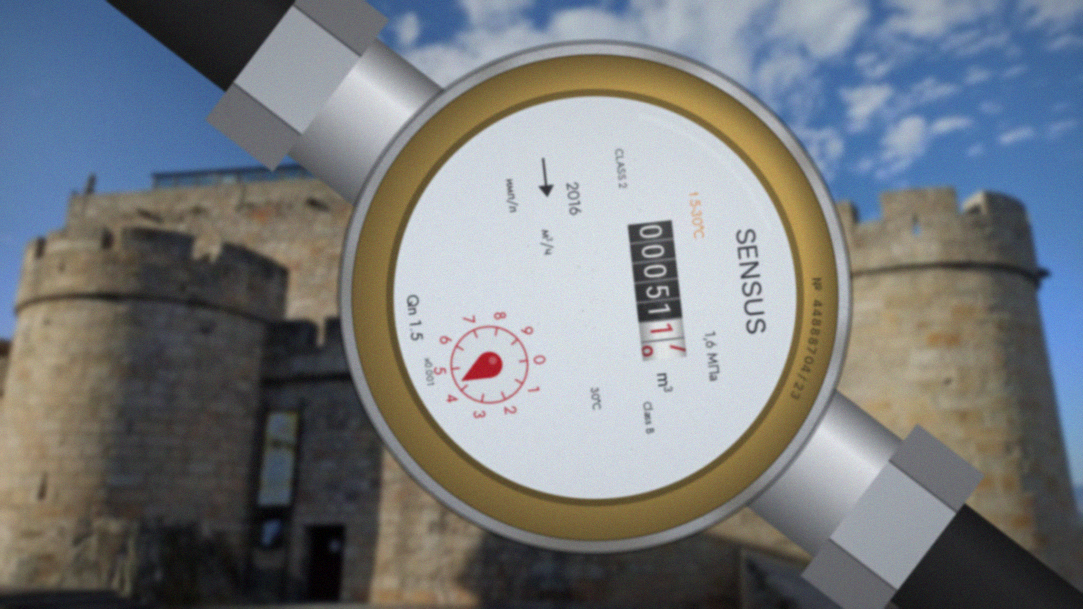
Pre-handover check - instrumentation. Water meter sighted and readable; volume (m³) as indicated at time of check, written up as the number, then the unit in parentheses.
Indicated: 51.174 (m³)
